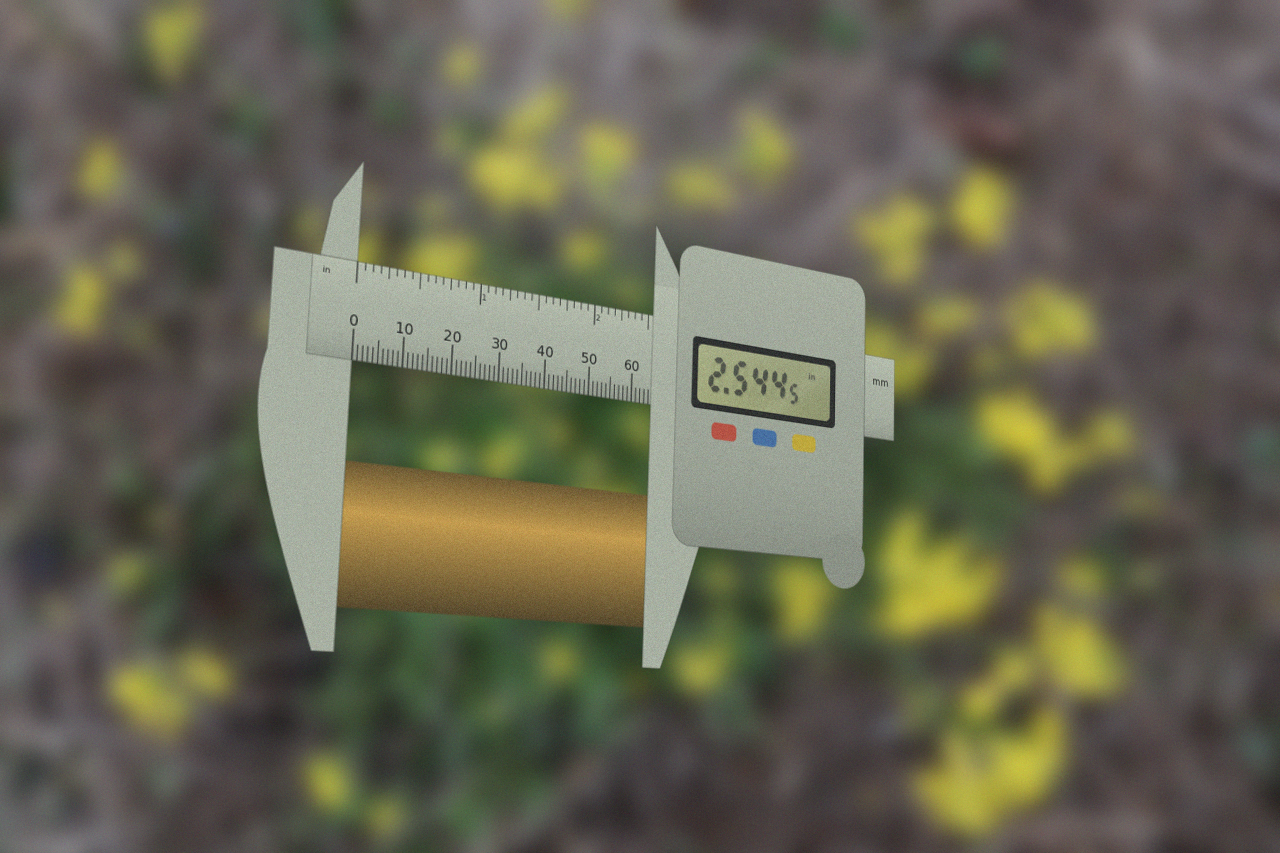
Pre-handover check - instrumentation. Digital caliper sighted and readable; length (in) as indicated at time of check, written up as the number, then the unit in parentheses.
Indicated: 2.5445 (in)
